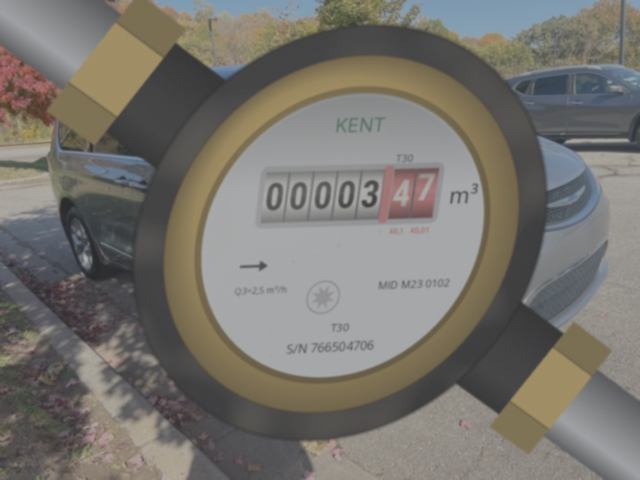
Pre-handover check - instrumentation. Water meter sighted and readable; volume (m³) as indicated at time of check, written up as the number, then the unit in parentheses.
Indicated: 3.47 (m³)
